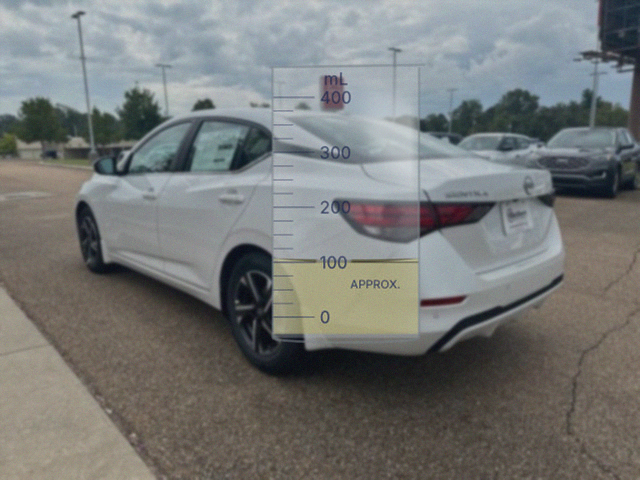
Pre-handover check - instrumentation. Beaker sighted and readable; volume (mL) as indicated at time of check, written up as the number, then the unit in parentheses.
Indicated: 100 (mL)
